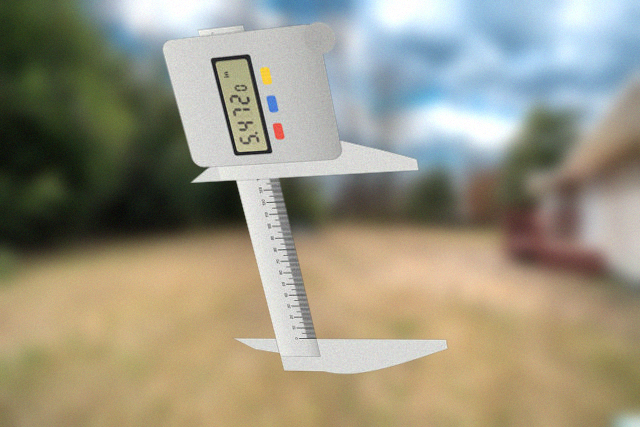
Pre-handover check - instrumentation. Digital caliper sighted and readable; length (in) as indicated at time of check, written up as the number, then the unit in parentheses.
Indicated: 5.4720 (in)
